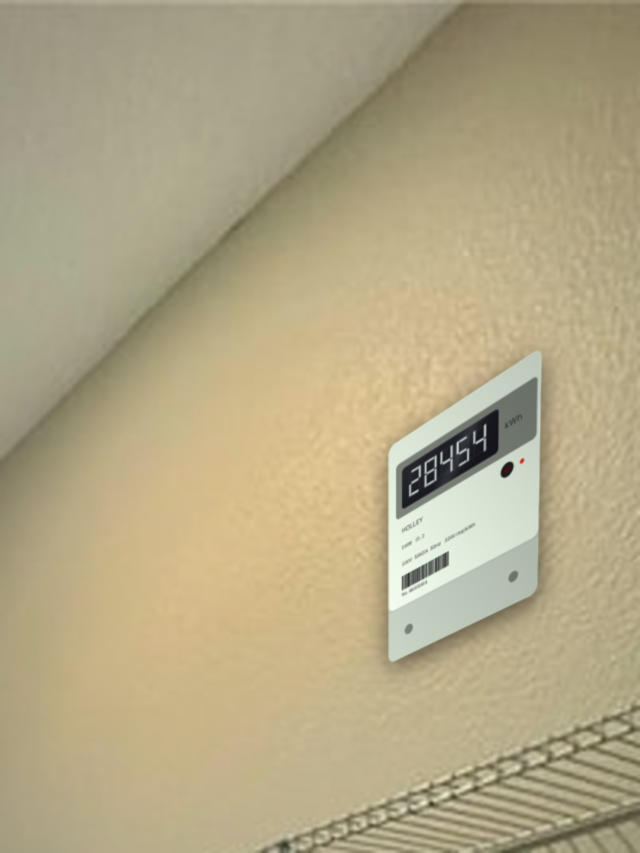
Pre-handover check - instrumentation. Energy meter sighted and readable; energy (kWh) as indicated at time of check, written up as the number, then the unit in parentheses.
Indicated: 28454 (kWh)
